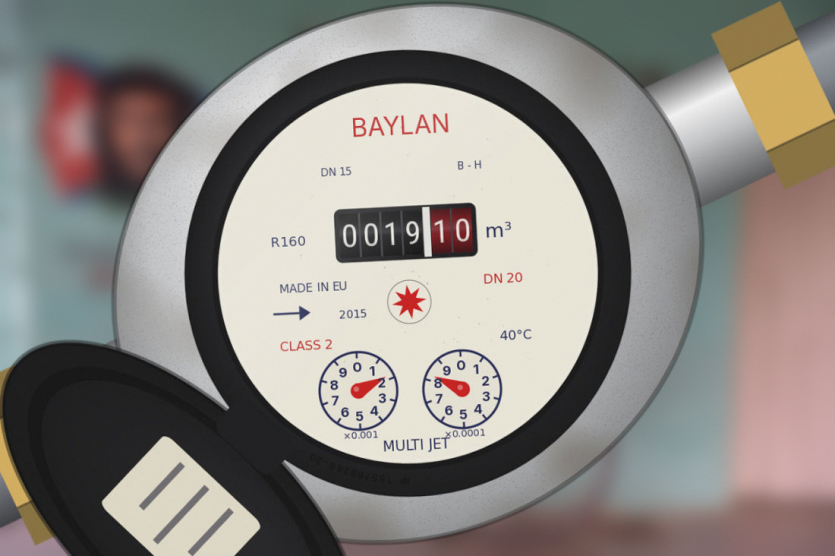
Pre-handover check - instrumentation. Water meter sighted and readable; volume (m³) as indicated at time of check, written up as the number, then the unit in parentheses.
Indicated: 19.1018 (m³)
